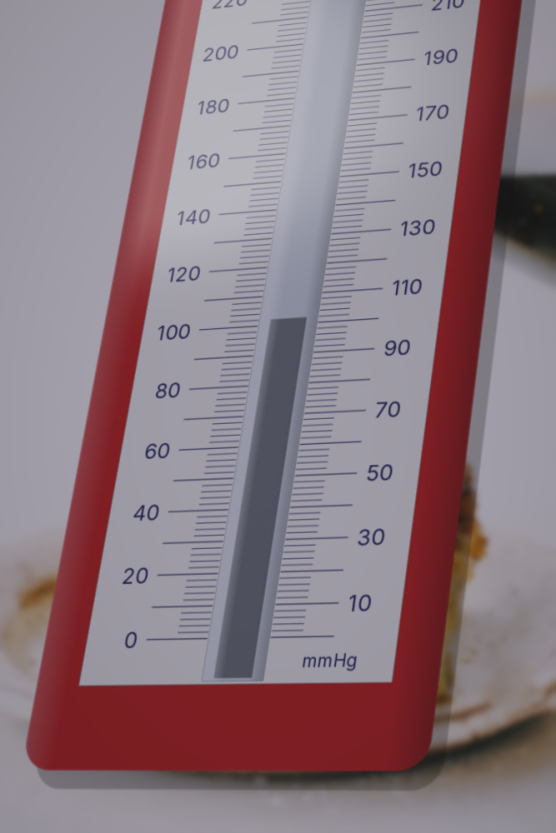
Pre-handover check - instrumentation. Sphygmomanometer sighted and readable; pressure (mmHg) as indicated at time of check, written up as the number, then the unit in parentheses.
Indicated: 102 (mmHg)
